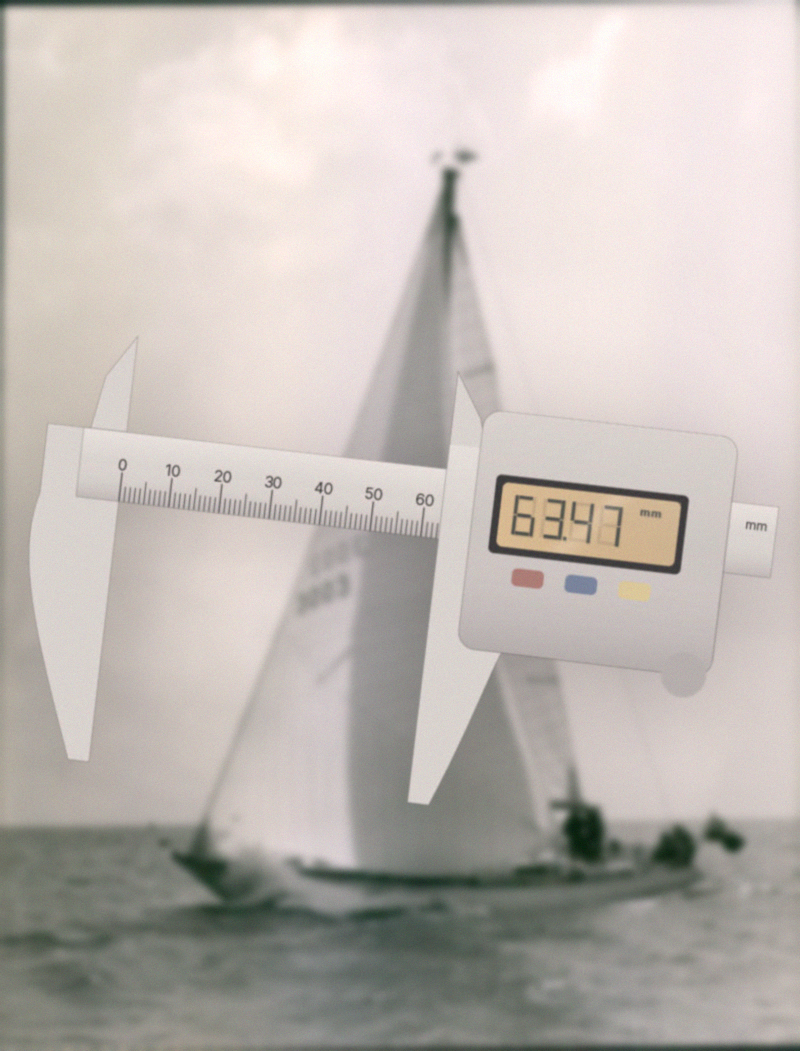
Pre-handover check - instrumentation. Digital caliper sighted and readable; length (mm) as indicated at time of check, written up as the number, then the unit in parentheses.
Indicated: 63.47 (mm)
